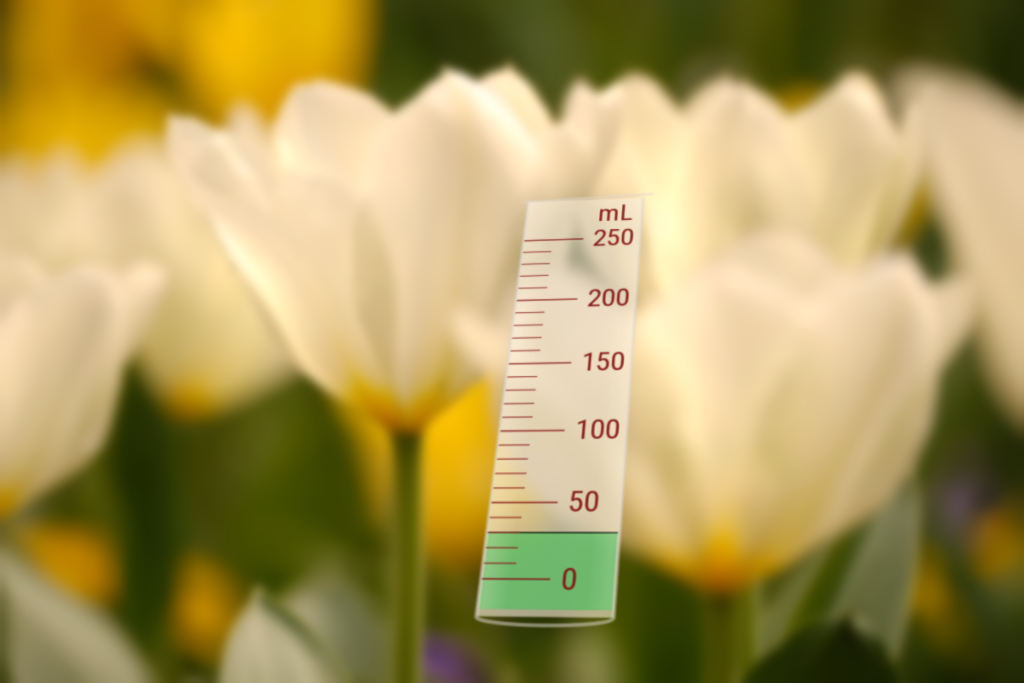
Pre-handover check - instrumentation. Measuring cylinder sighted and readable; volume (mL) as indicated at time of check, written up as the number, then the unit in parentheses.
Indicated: 30 (mL)
